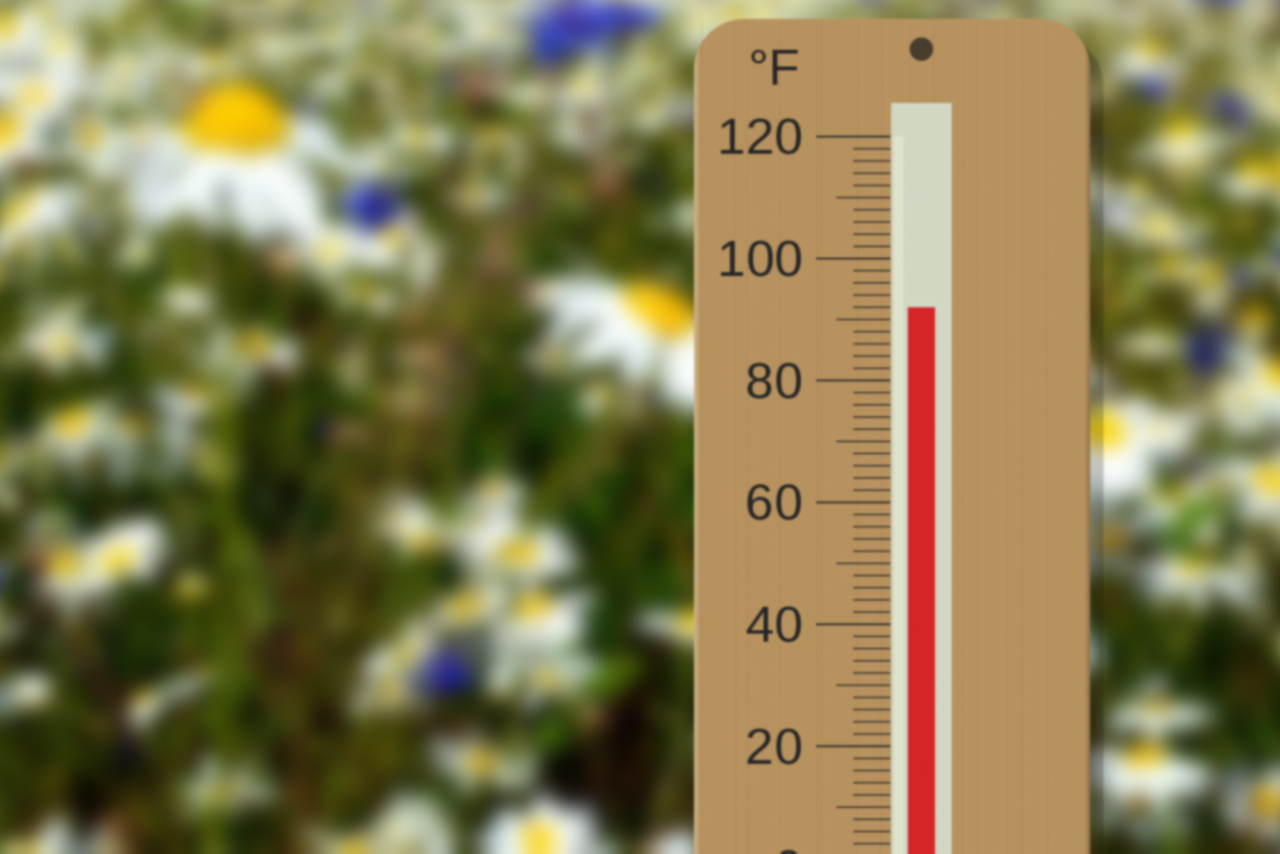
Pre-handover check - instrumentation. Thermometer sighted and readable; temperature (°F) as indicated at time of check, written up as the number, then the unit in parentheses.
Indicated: 92 (°F)
